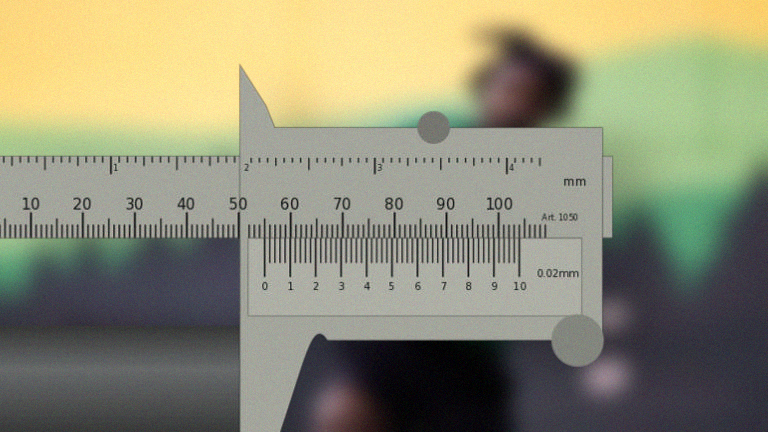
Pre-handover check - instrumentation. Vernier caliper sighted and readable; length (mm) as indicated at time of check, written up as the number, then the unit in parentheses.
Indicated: 55.0 (mm)
